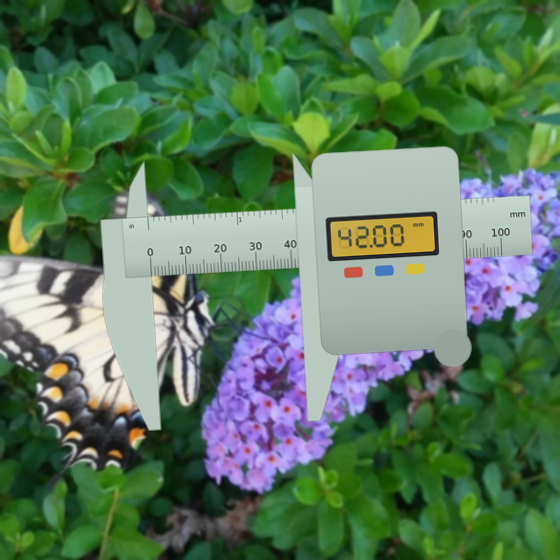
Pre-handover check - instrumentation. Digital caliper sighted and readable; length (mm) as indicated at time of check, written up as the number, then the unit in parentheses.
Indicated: 42.00 (mm)
